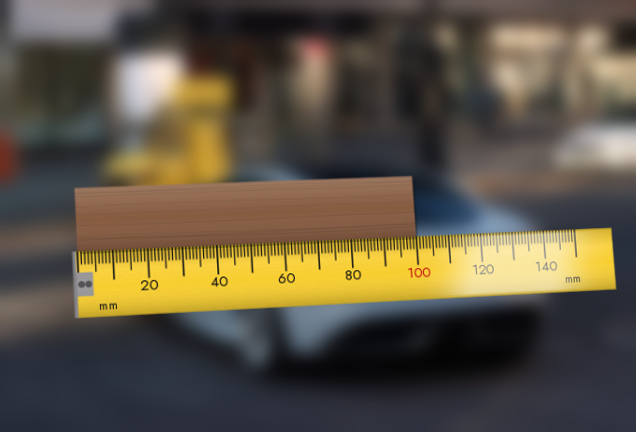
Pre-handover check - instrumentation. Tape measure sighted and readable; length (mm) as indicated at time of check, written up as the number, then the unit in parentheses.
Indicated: 100 (mm)
